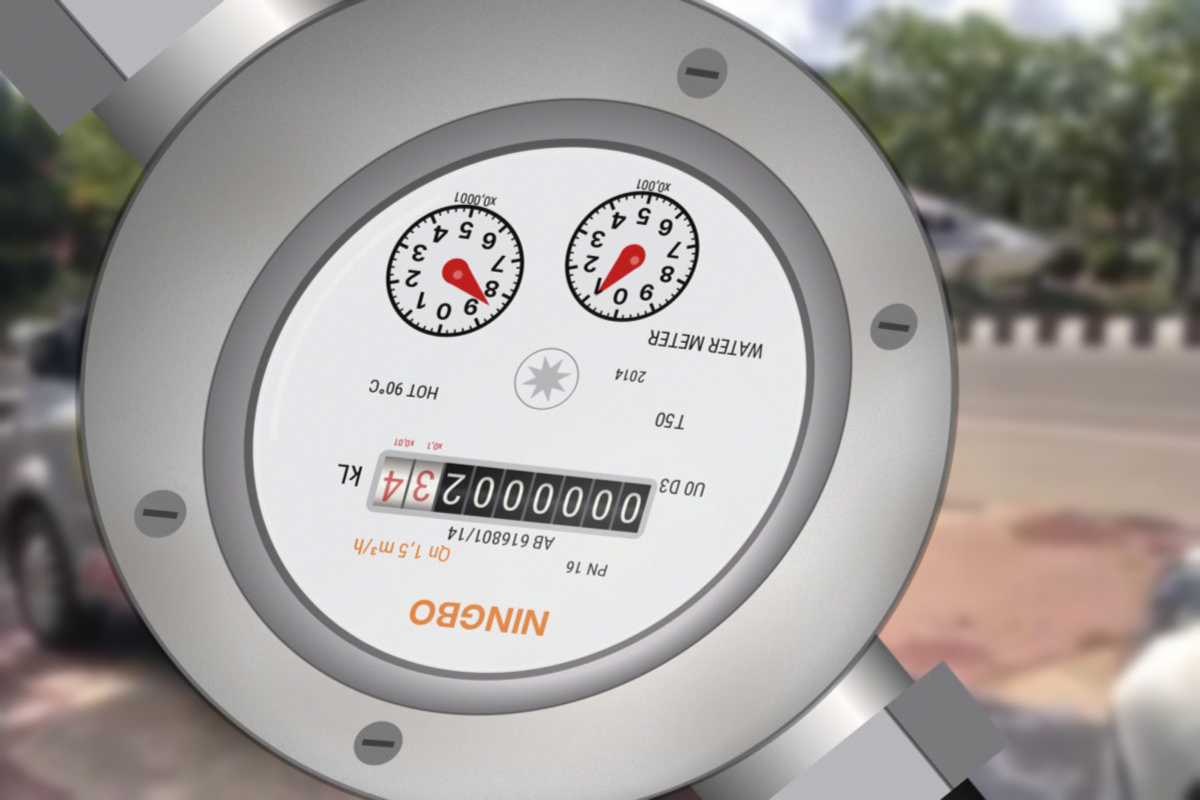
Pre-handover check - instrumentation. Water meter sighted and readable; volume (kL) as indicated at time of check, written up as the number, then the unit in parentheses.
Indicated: 2.3408 (kL)
